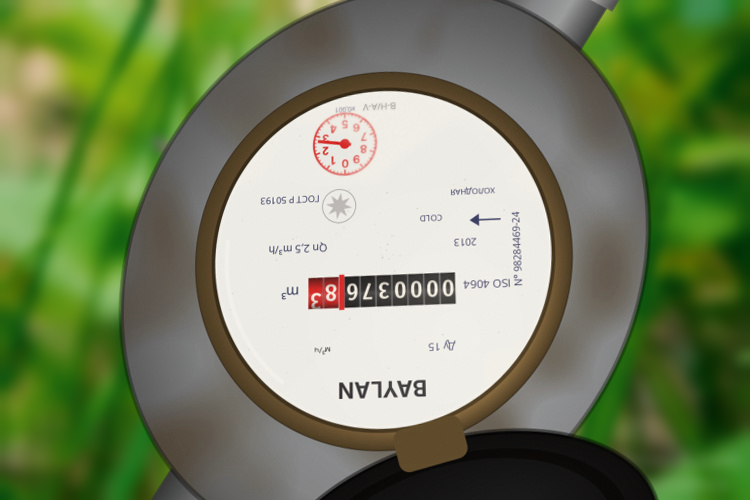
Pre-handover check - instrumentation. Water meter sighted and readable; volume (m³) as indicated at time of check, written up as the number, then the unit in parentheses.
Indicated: 376.832 (m³)
